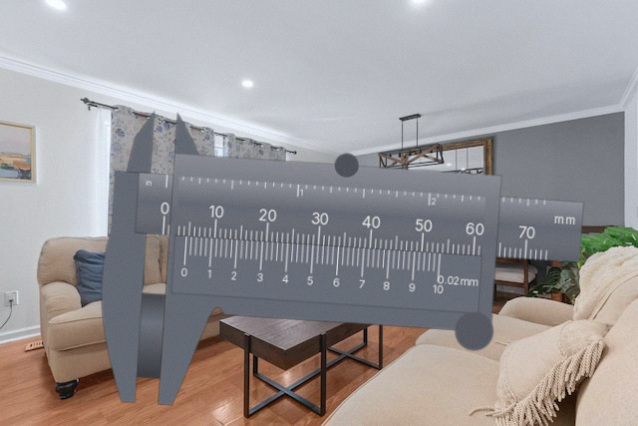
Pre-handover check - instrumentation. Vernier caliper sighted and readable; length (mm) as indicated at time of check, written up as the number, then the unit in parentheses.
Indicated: 4.5 (mm)
